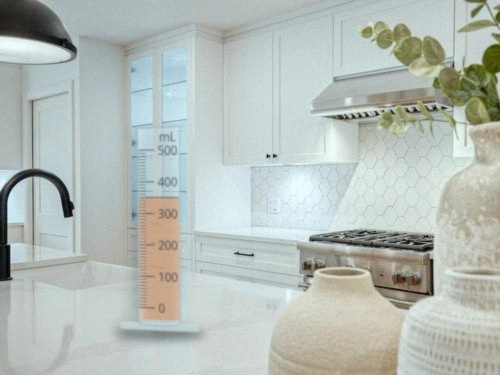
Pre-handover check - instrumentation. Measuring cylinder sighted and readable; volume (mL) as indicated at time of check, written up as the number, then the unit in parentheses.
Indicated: 350 (mL)
